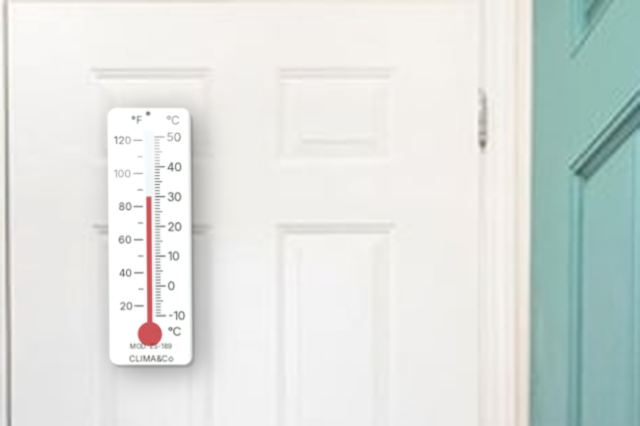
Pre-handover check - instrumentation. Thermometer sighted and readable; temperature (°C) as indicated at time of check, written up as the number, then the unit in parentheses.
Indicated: 30 (°C)
